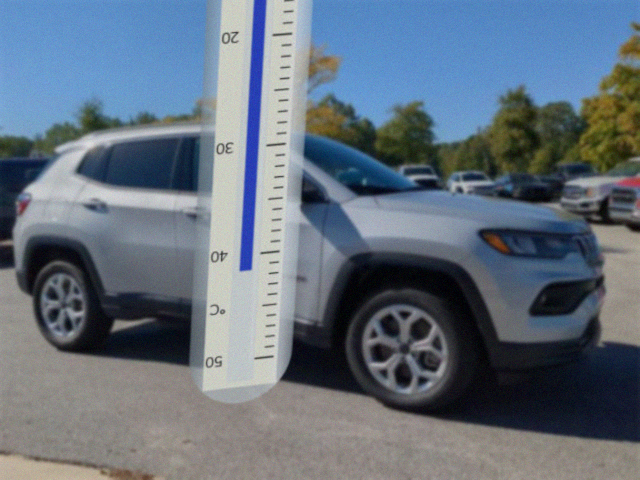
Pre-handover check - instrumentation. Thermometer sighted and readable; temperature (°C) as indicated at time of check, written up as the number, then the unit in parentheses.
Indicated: 41.5 (°C)
